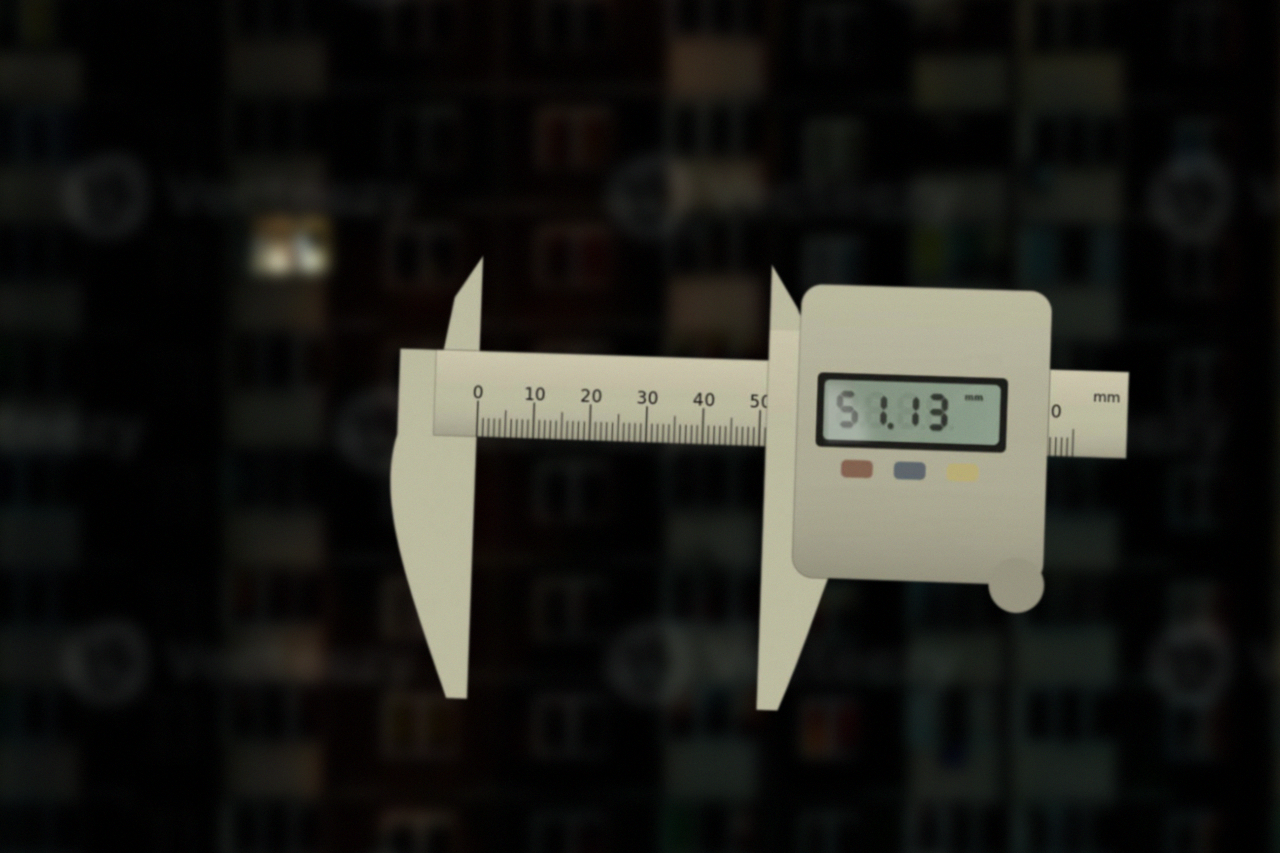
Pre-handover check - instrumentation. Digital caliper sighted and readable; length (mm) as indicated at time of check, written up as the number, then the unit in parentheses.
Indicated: 51.13 (mm)
